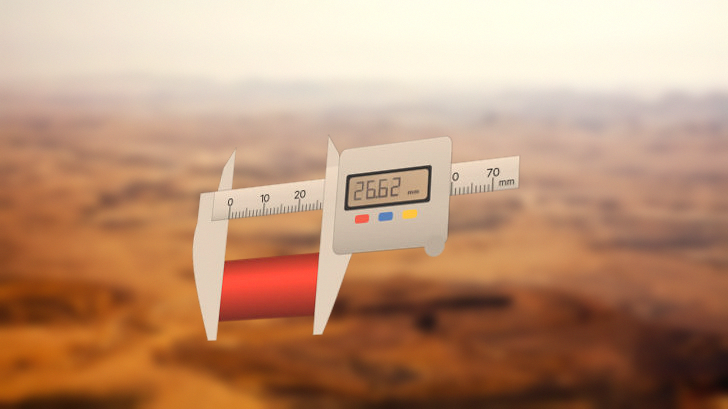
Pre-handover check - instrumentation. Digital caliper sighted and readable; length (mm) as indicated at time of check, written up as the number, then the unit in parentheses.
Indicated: 26.62 (mm)
